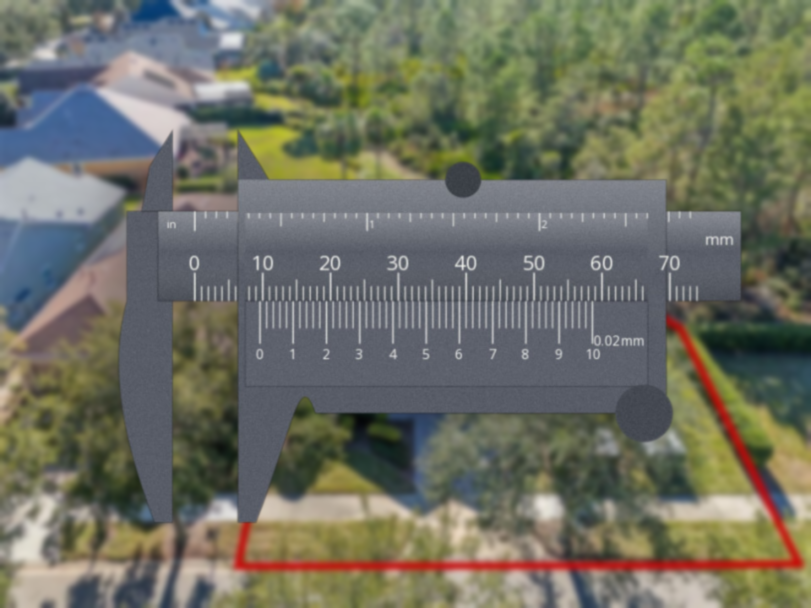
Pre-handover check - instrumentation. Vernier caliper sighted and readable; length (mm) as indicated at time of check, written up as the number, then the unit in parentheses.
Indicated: 9.6 (mm)
